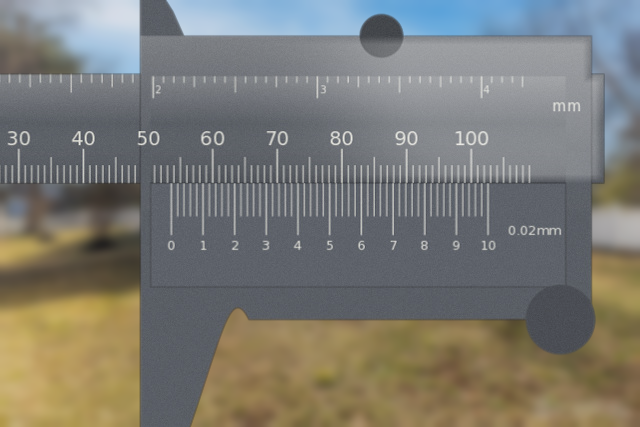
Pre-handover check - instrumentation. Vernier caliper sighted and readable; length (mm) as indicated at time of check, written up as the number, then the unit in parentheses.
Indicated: 53.6 (mm)
